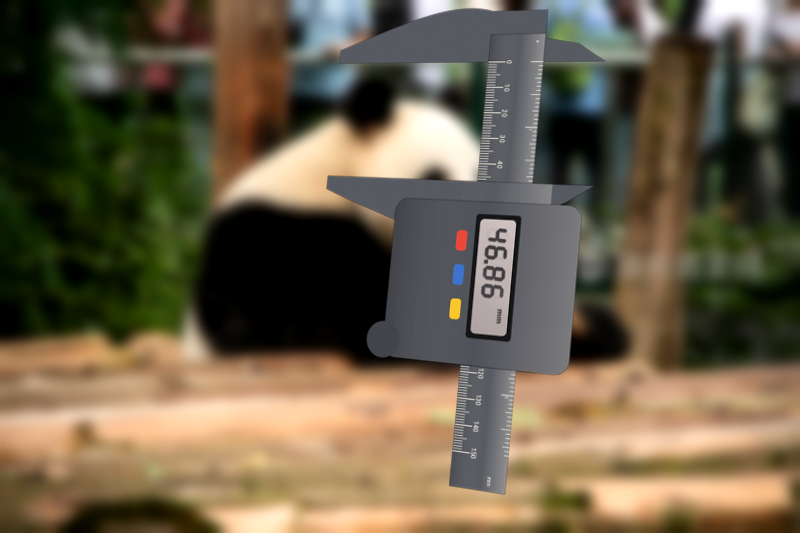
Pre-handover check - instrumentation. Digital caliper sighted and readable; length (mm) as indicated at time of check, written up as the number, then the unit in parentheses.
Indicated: 46.86 (mm)
